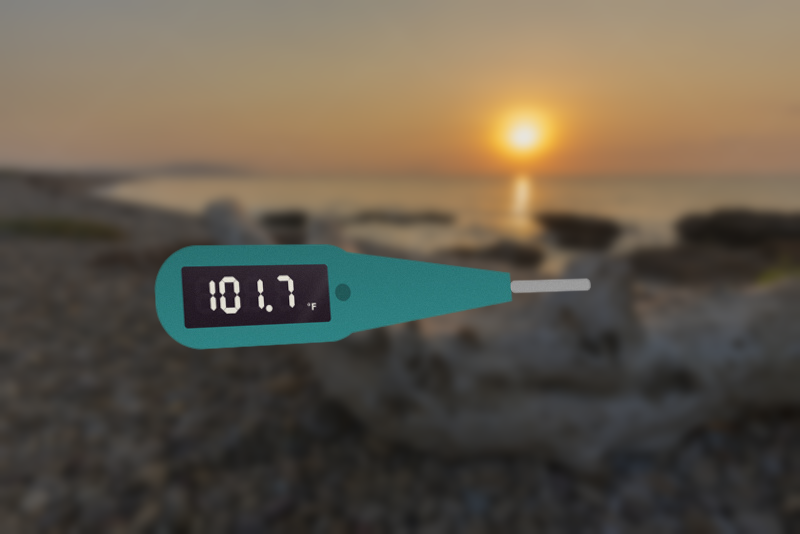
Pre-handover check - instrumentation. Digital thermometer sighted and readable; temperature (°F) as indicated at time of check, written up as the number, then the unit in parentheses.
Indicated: 101.7 (°F)
